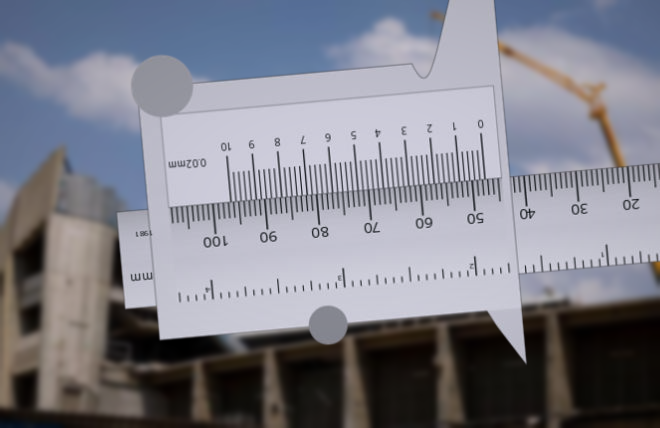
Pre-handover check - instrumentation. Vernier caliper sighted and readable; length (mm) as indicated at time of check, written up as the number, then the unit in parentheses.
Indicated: 47.5 (mm)
